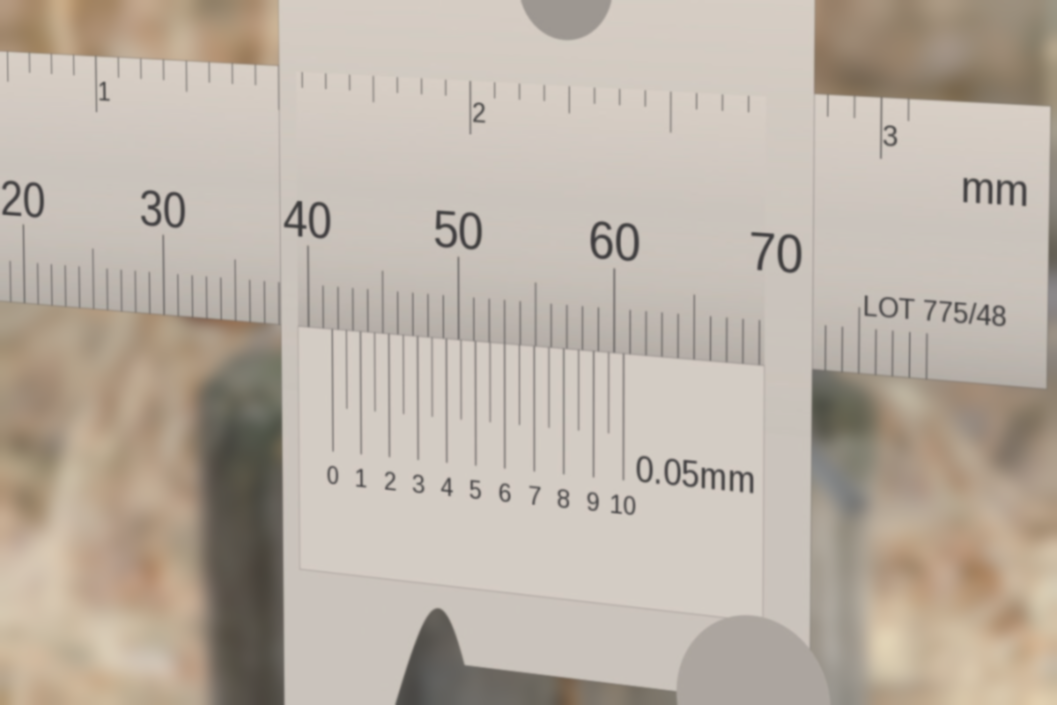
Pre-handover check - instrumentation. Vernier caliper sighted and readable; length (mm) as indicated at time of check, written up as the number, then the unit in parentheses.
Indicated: 41.6 (mm)
